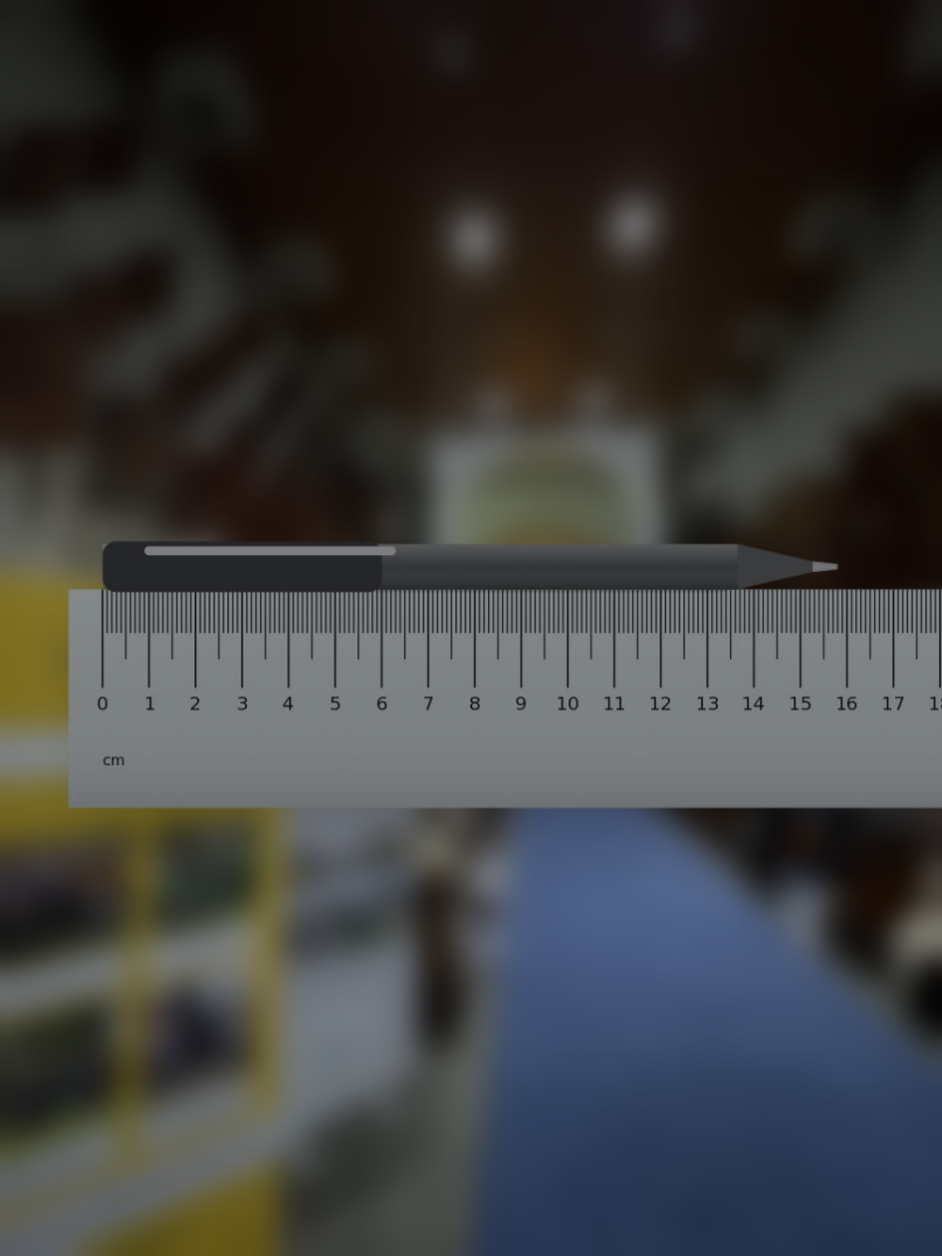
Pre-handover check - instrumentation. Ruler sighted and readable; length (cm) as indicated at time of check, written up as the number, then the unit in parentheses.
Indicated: 15.8 (cm)
